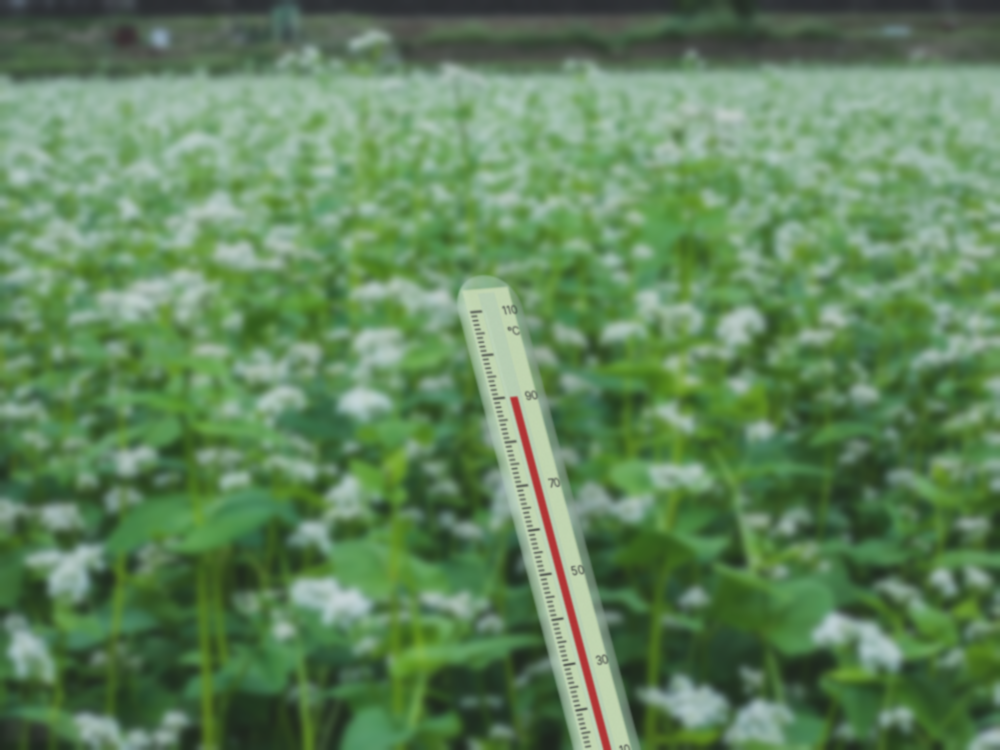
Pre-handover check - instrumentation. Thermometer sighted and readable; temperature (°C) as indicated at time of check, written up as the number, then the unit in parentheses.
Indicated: 90 (°C)
